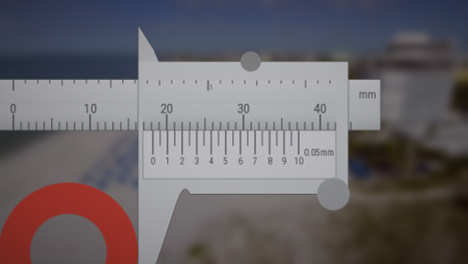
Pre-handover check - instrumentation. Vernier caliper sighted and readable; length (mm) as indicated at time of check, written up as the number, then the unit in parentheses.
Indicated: 18.2 (mm)
